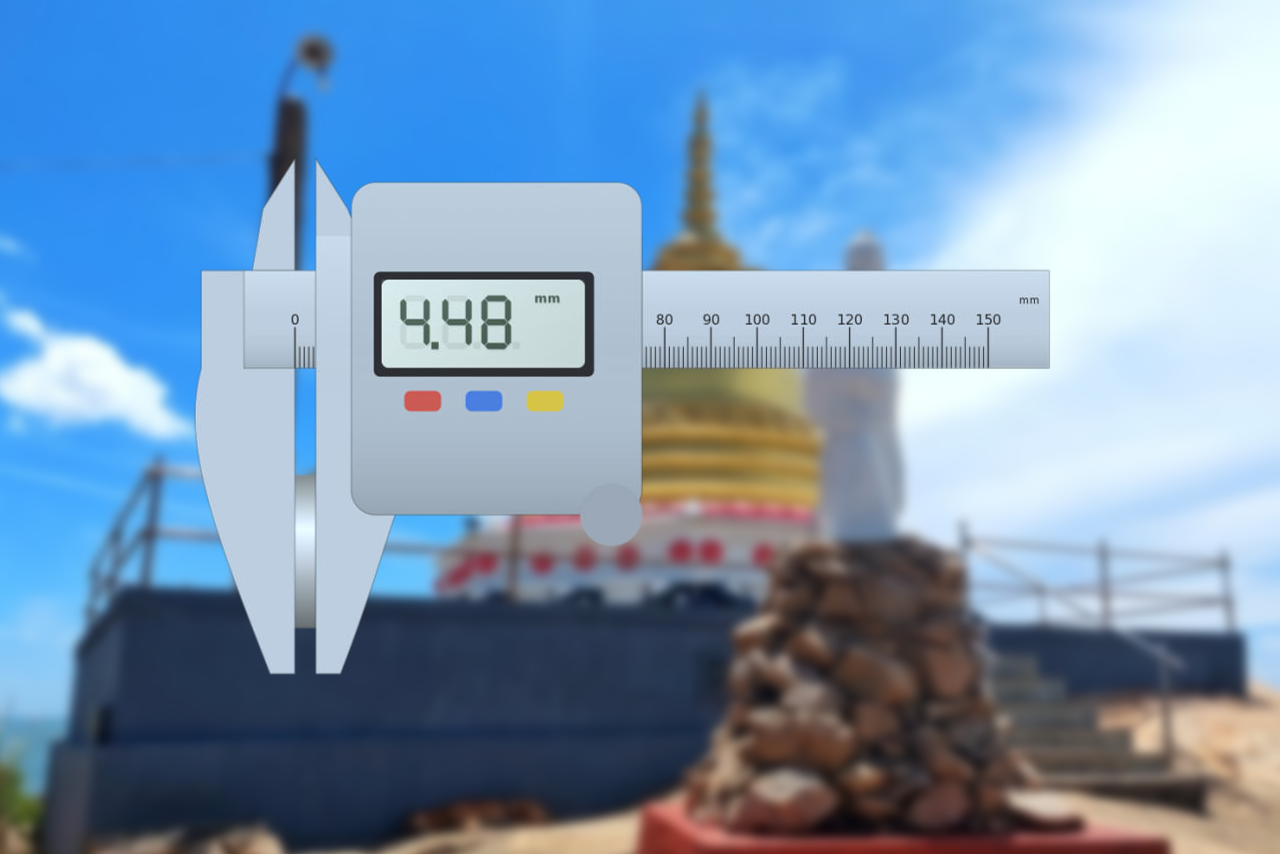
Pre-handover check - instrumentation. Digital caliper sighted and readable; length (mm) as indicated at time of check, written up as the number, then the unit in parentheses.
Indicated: 4.48 (mm)
